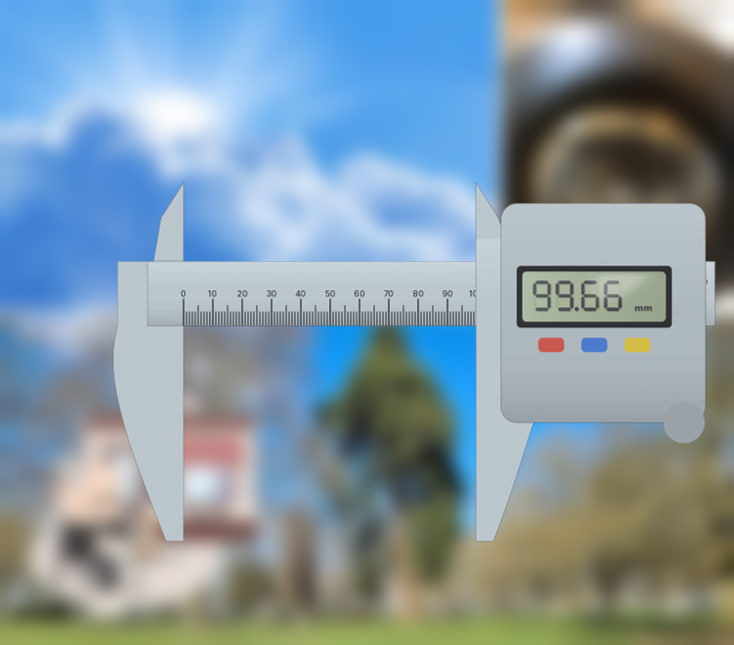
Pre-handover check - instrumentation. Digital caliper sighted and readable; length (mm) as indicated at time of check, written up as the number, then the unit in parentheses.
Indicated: 99.66 (mm)
